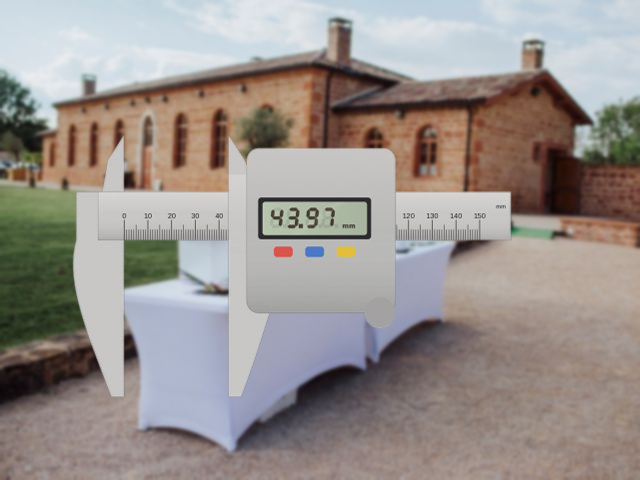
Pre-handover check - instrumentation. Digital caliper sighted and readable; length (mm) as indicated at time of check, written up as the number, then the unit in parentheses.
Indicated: 43.97 (mm)
